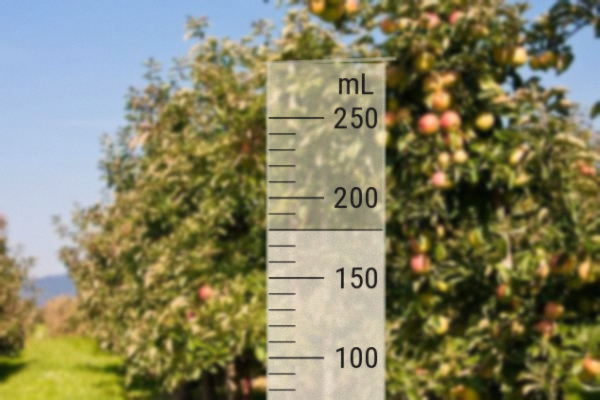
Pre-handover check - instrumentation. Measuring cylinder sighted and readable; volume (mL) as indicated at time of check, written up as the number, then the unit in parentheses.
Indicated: 180 (mL)
